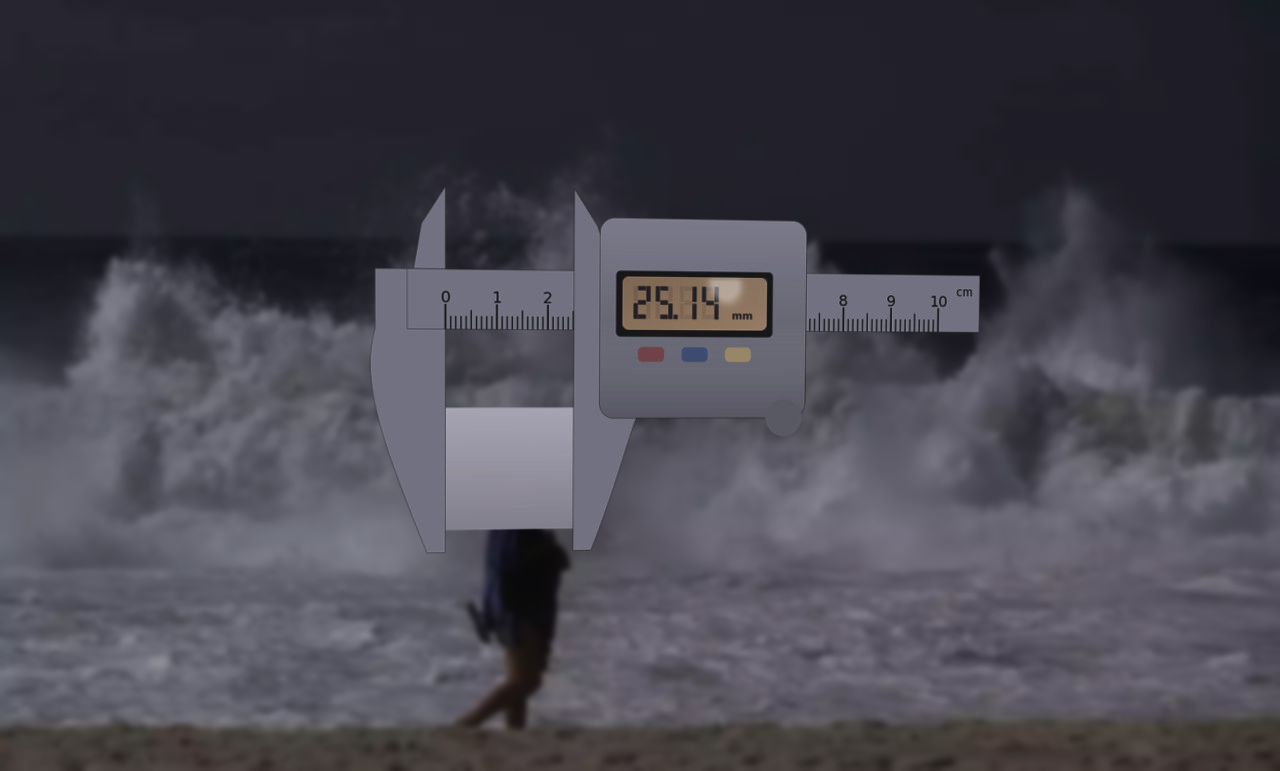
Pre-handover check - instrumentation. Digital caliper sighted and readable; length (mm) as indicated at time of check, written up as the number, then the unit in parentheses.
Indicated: 25.14 (mm)
